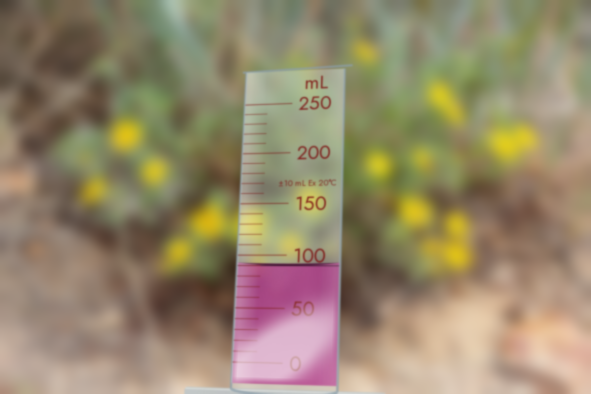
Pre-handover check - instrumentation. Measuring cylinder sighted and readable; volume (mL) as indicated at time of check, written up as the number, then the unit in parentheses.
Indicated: 90 (mL)
